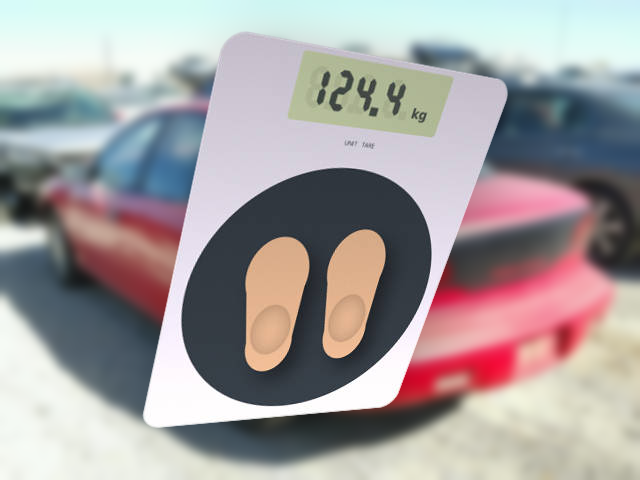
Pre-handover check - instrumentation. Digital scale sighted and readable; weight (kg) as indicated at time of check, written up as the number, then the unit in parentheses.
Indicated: 124.4 (kg)
